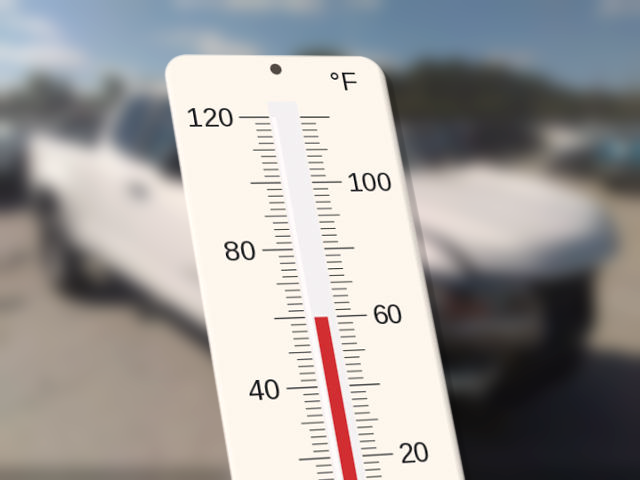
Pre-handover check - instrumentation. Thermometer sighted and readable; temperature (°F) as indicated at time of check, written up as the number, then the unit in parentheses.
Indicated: 60 (°F)
